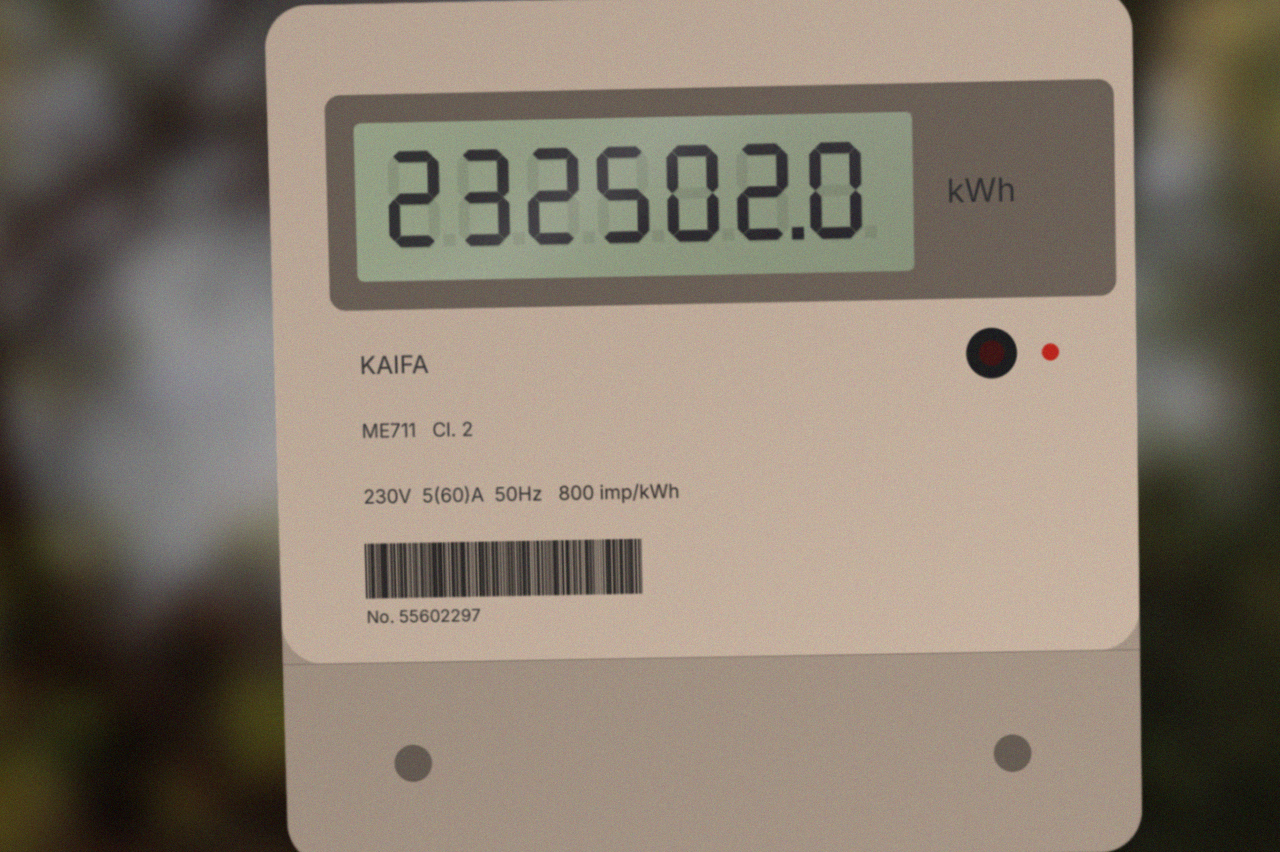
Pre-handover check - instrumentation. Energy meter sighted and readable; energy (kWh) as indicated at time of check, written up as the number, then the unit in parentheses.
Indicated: 232502.0 (kWh)
